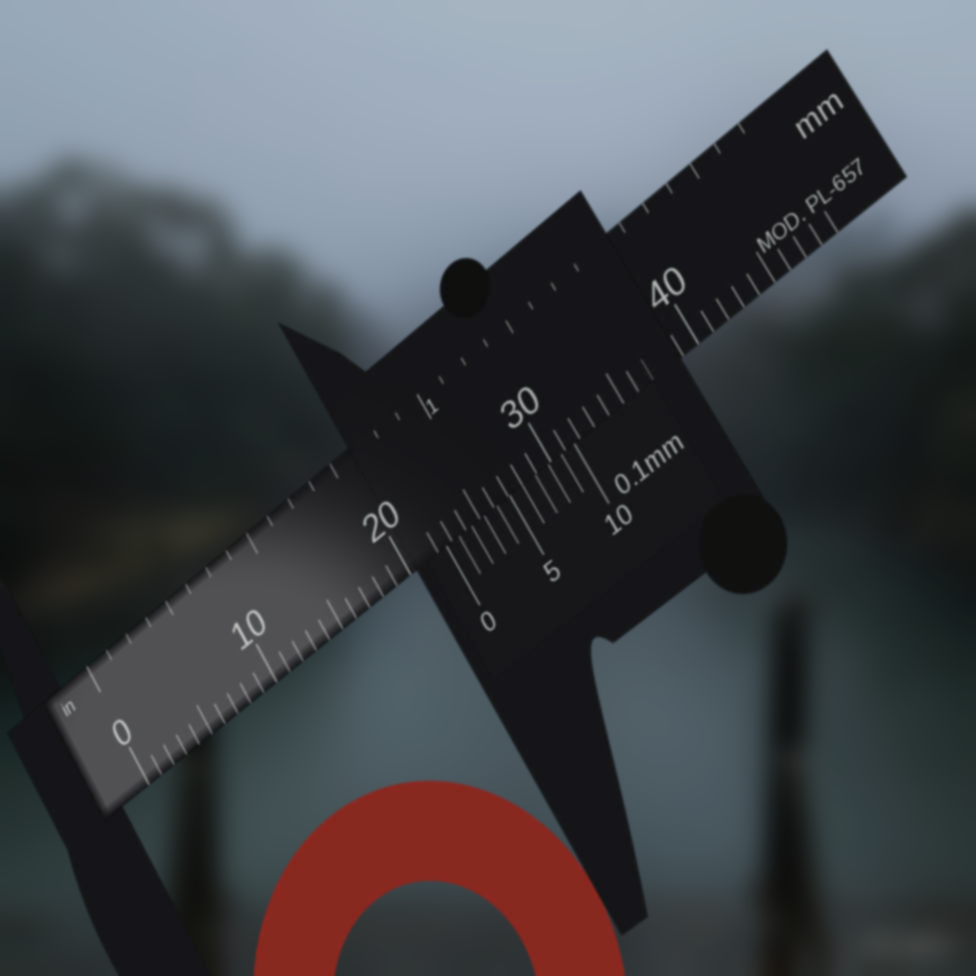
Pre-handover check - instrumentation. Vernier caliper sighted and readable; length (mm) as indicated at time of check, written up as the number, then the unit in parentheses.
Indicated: 22.6 (mm)
